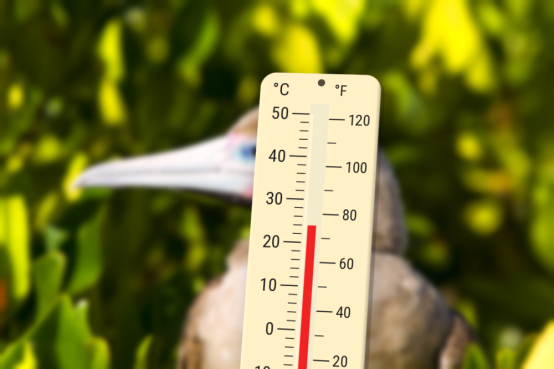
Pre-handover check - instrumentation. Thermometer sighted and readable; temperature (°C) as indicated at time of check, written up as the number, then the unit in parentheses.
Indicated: 24 (°C)
